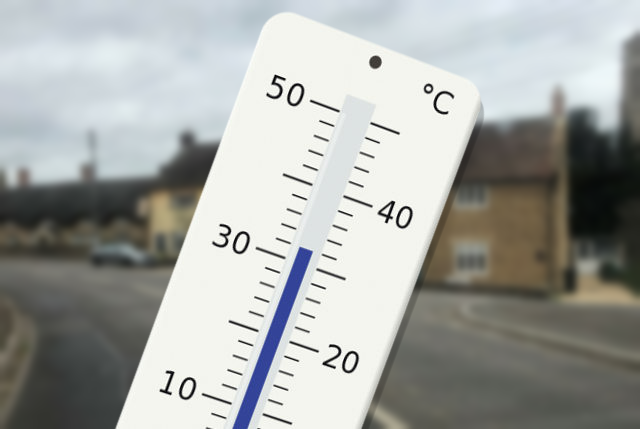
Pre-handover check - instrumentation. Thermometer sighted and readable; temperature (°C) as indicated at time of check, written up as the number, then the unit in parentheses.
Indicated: 32 (°C)
